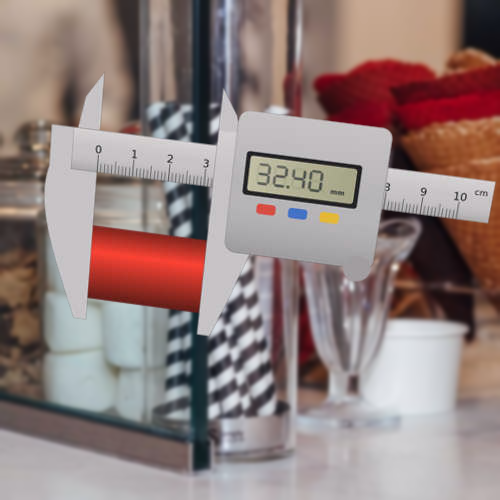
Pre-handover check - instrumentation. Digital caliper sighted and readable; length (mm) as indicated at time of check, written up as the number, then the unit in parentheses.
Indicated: 32.40 (mm)
